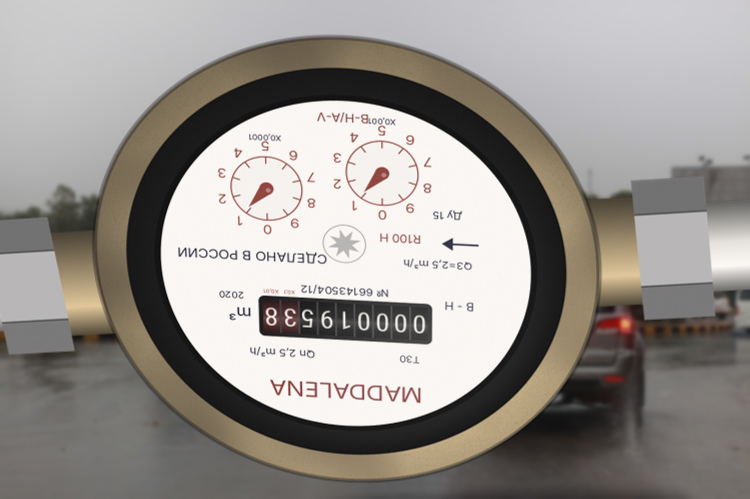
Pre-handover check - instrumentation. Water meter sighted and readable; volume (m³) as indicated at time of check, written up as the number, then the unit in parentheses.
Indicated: 195.3811 (m³)
